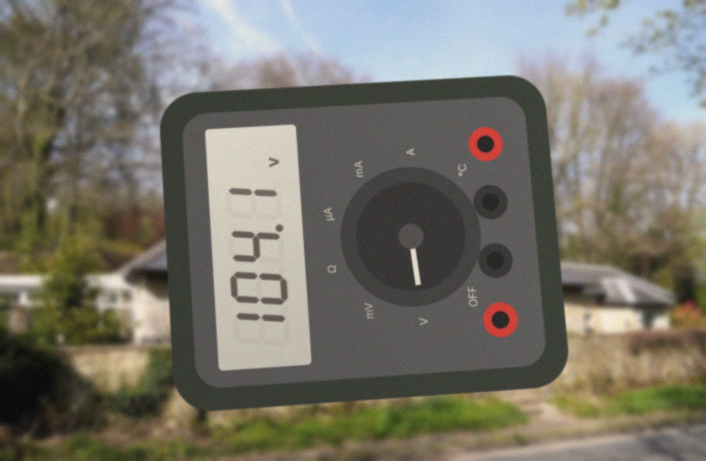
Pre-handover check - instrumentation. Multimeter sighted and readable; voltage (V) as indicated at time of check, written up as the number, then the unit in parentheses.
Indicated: 104.1 (V)
